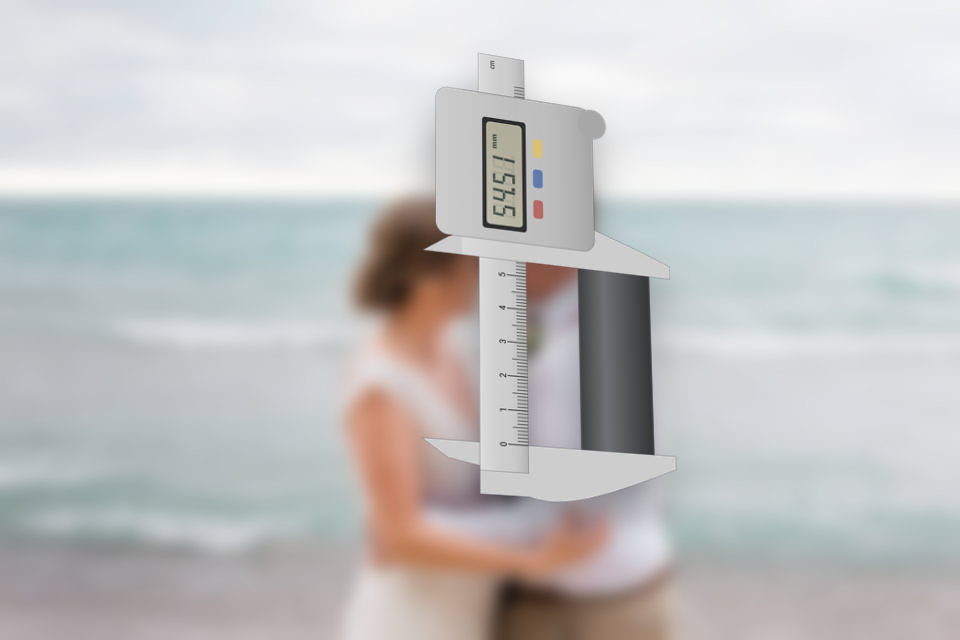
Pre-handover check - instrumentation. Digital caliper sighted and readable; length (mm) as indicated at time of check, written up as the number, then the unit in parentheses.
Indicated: 54.51 (mm)
